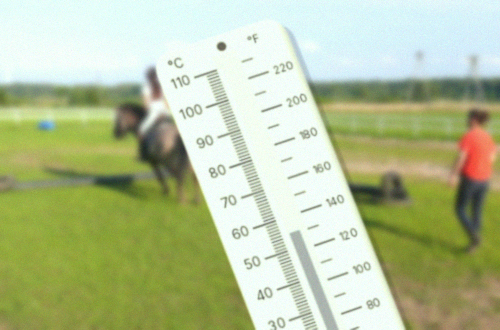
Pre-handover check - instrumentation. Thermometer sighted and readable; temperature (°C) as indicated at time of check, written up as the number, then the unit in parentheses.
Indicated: 55 (°C)
